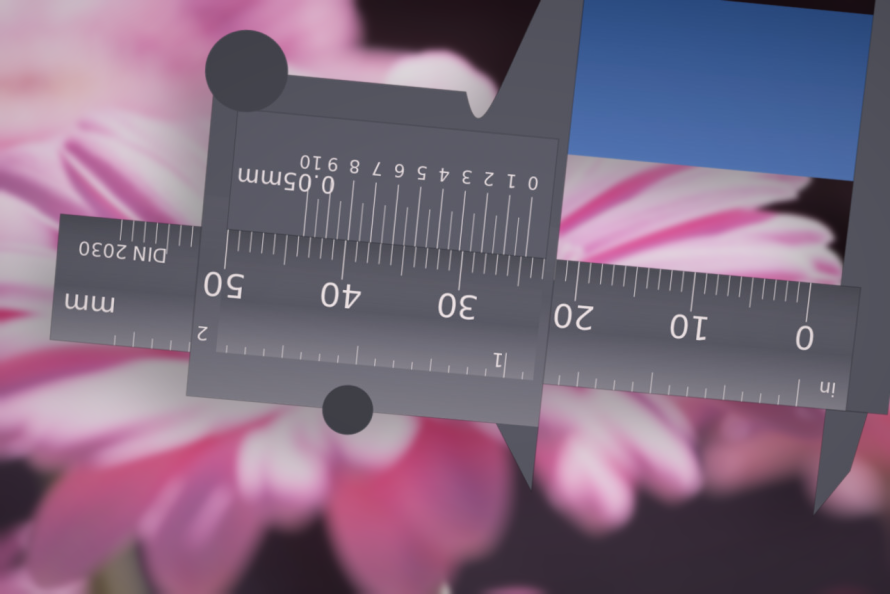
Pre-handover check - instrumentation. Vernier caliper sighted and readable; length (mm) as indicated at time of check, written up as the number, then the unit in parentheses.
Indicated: 24.6 (mm)
